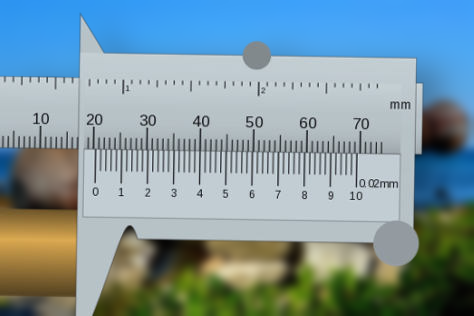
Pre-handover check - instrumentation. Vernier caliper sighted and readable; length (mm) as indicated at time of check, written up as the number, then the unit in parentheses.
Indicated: 20.4 (mm)
